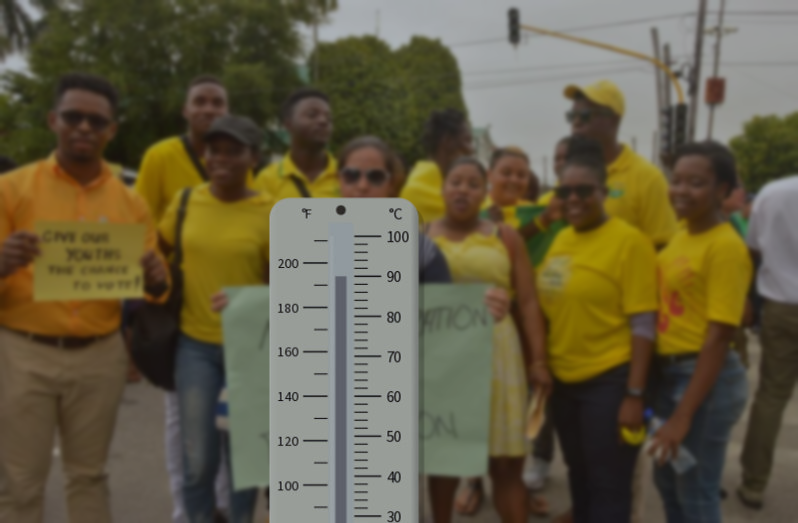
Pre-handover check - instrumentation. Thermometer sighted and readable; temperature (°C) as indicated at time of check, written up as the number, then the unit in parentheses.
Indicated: 90 (°C)
